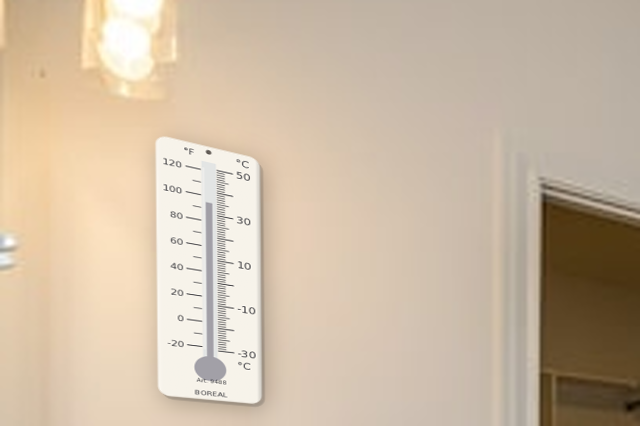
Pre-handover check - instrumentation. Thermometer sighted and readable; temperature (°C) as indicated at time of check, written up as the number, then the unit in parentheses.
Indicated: 35 (°C)
